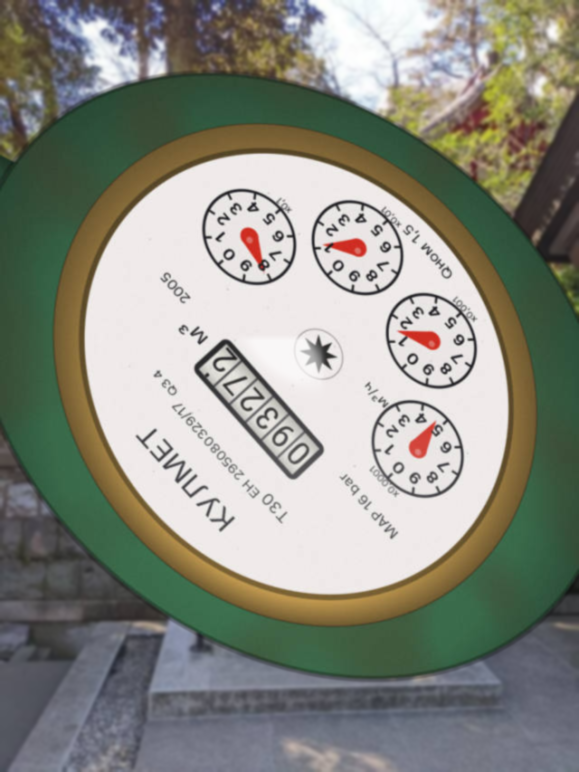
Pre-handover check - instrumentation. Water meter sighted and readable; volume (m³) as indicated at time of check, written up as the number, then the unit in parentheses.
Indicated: 93271.8114 (m³)
